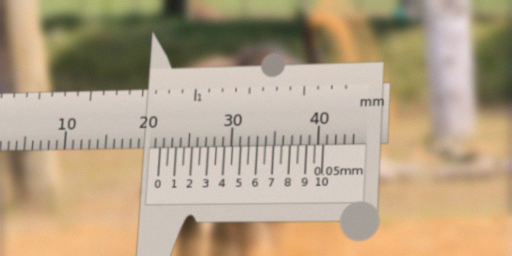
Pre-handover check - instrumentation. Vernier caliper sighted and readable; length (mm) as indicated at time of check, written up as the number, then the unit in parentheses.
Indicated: 21.6 (mm)
